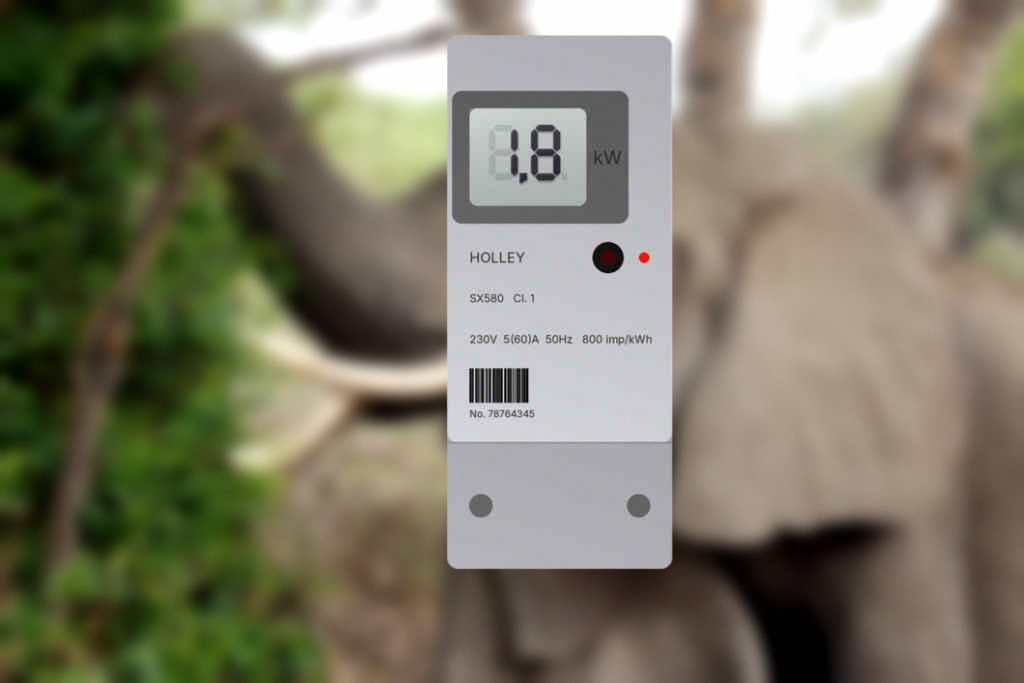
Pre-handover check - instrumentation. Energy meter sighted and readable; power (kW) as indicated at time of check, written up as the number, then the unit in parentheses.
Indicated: 1.8 (kW)
